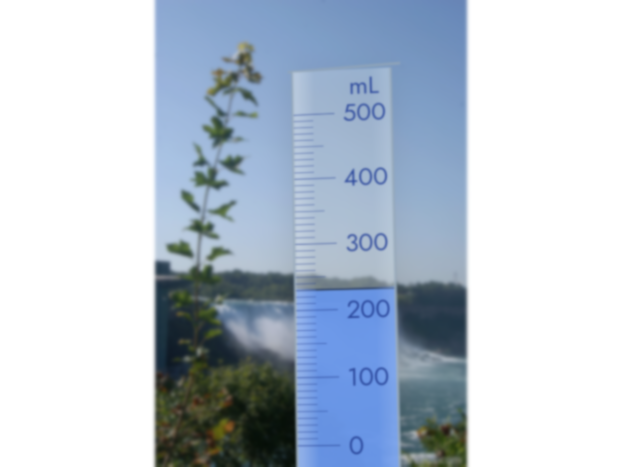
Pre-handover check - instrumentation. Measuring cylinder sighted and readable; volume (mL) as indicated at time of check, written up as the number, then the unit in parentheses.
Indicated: 230 (mL)
